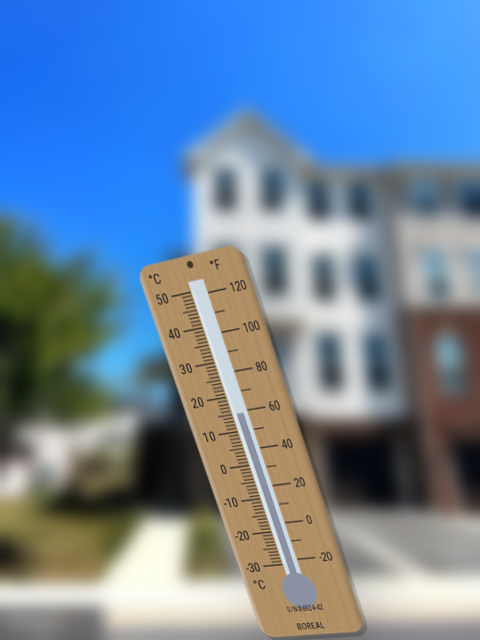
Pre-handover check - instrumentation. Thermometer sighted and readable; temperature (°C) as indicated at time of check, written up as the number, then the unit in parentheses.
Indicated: 15 (°C)
